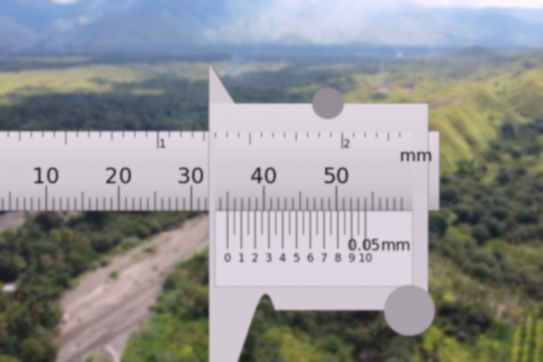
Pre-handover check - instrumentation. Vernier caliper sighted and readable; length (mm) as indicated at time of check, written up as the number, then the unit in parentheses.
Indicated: 35.0 (mm)
